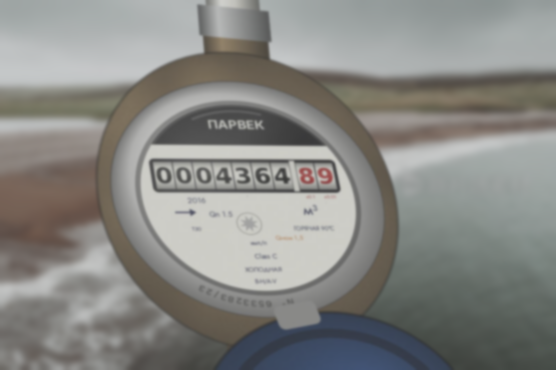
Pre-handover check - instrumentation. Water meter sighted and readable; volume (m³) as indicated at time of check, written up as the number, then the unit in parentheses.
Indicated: 4364.89 (m³)
